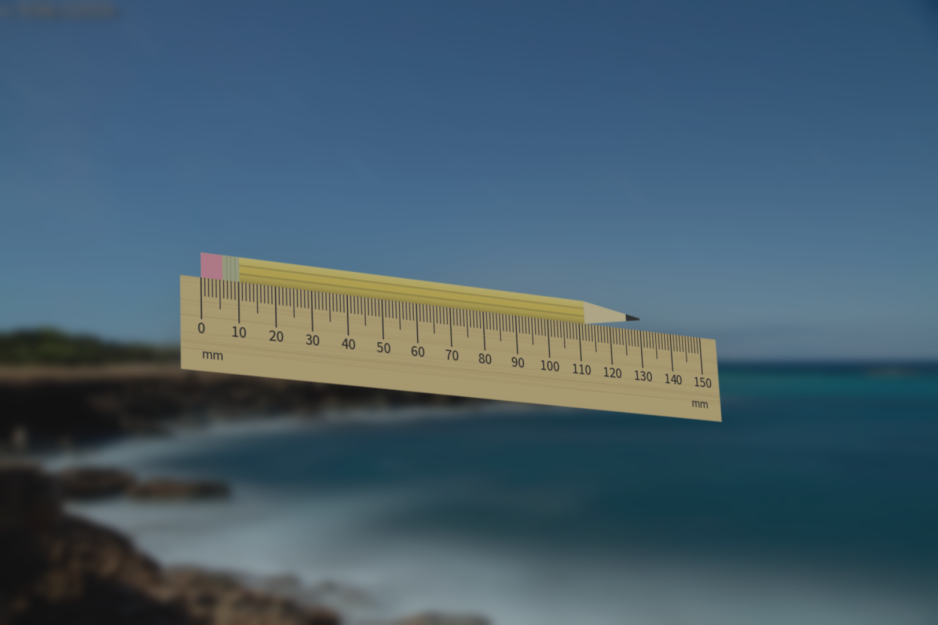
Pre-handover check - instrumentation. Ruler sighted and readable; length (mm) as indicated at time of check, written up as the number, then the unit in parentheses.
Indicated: 130 (mm)
